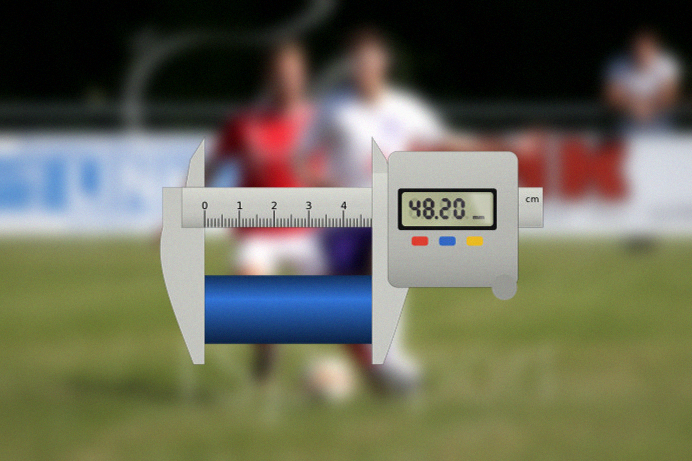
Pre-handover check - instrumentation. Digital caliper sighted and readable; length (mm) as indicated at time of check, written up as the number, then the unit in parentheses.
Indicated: 48.20 (mm)
